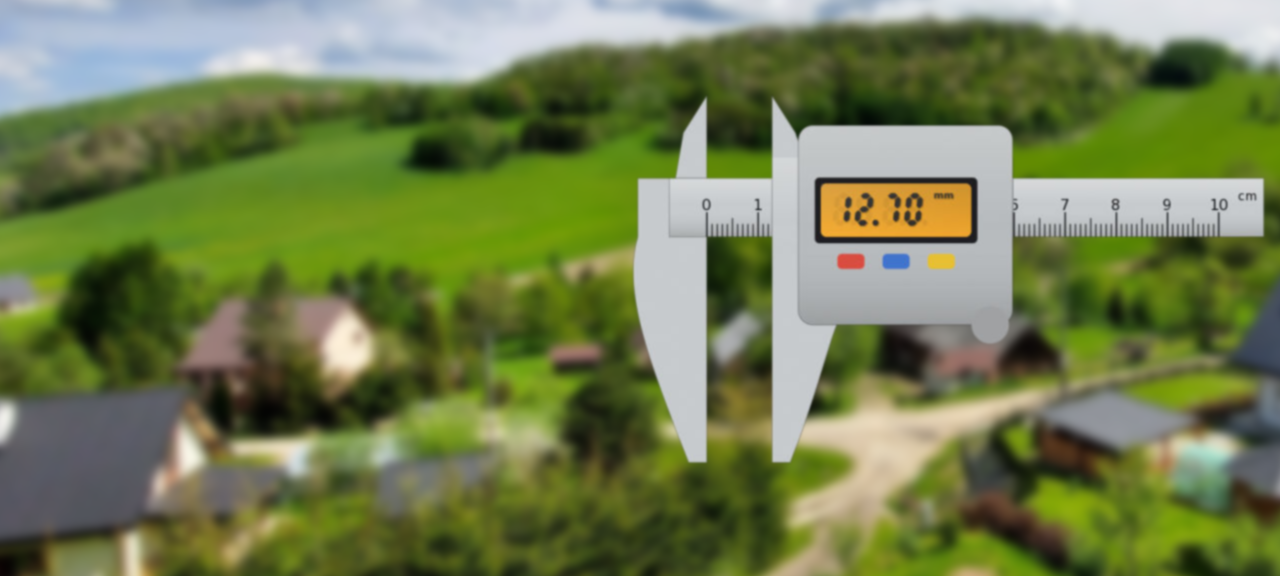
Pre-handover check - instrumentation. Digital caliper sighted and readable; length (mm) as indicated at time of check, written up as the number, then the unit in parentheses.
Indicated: 12.70 (mm)
